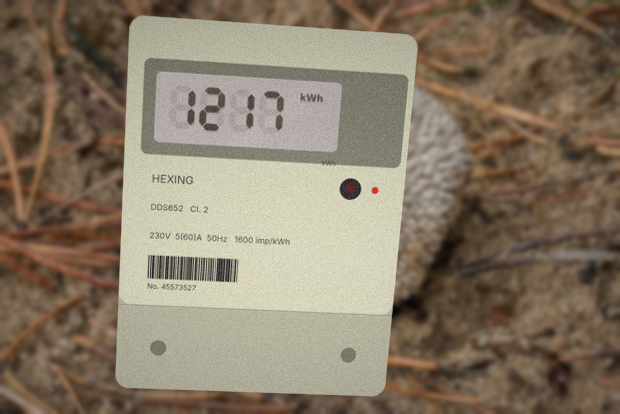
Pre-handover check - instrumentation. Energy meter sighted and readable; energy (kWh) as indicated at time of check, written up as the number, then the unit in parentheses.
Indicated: 1217 (kWh)
